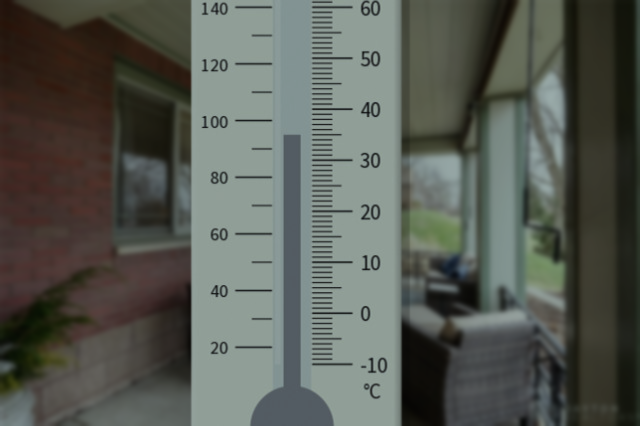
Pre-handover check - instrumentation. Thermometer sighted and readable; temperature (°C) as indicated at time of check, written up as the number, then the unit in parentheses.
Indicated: 35 (°C)
